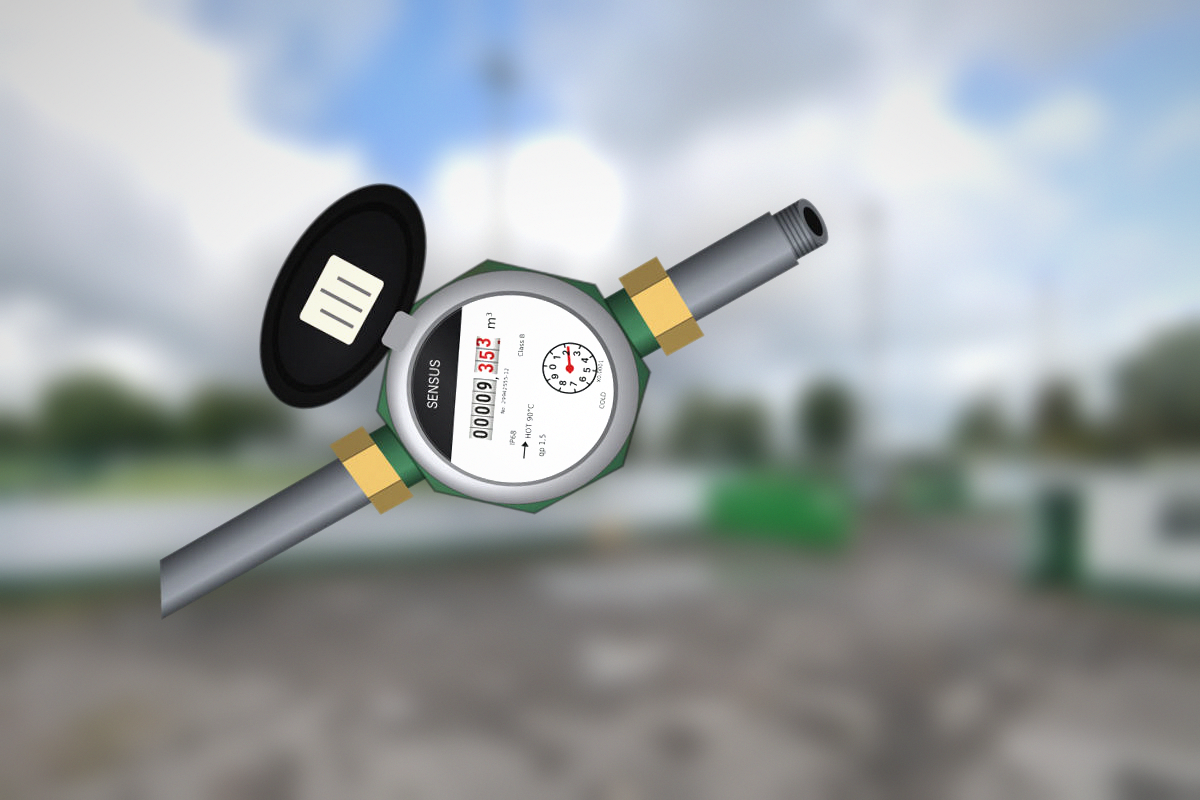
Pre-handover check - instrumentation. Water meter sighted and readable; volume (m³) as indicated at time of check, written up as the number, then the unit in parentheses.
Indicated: 9.3532 (m³)
